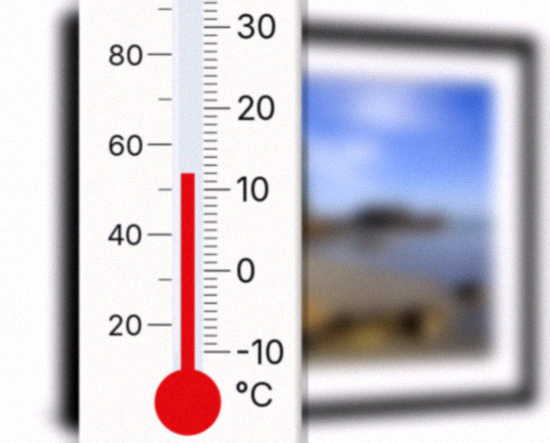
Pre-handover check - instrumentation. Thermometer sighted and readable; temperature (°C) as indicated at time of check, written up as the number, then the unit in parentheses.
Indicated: 12 (°C)
